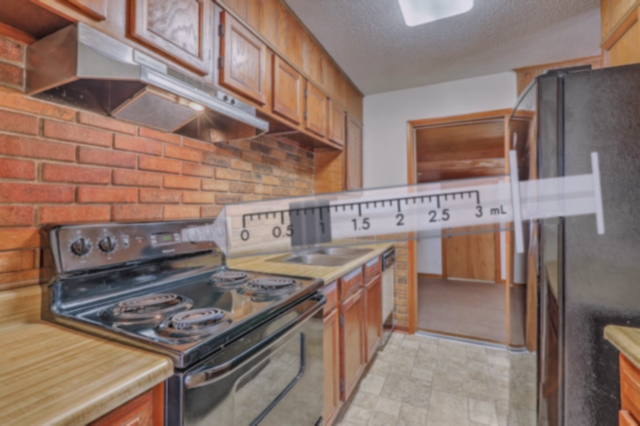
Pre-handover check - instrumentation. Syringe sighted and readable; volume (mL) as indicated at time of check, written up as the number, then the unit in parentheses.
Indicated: 0.6 (mL)
